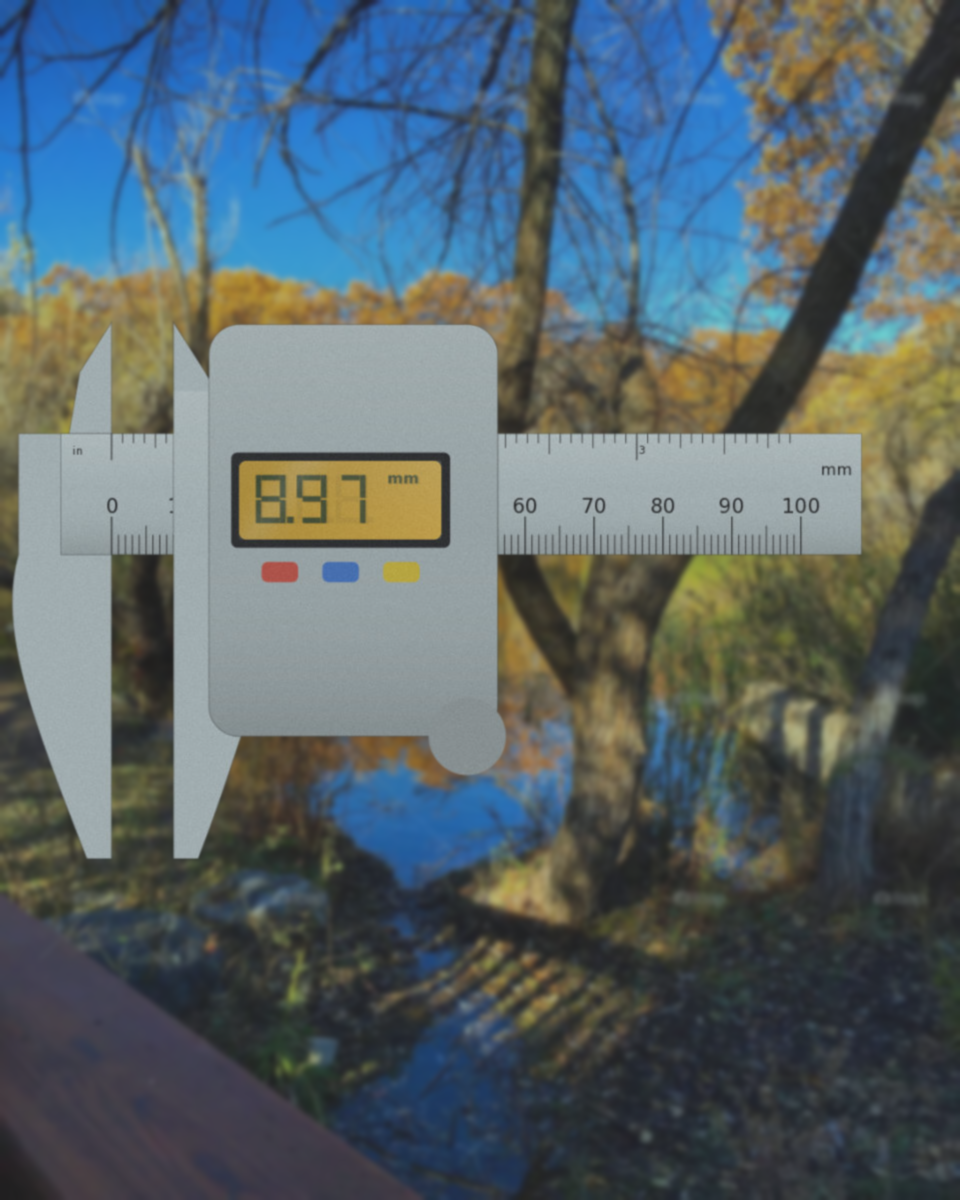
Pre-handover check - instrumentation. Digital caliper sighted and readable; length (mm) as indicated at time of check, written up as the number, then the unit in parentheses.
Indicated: 8.97 (mm)
